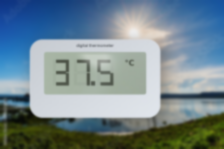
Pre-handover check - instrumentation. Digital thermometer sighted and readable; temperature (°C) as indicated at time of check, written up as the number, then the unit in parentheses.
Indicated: 37.5 (°C)
